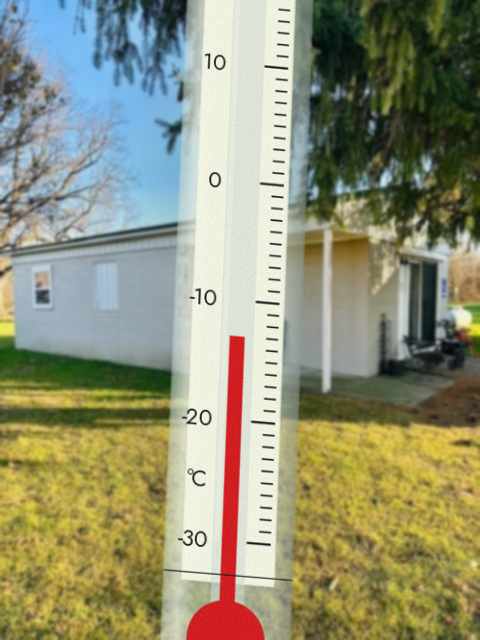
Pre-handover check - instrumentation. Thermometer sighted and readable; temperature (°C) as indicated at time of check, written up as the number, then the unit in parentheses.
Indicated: -13 (°C)
